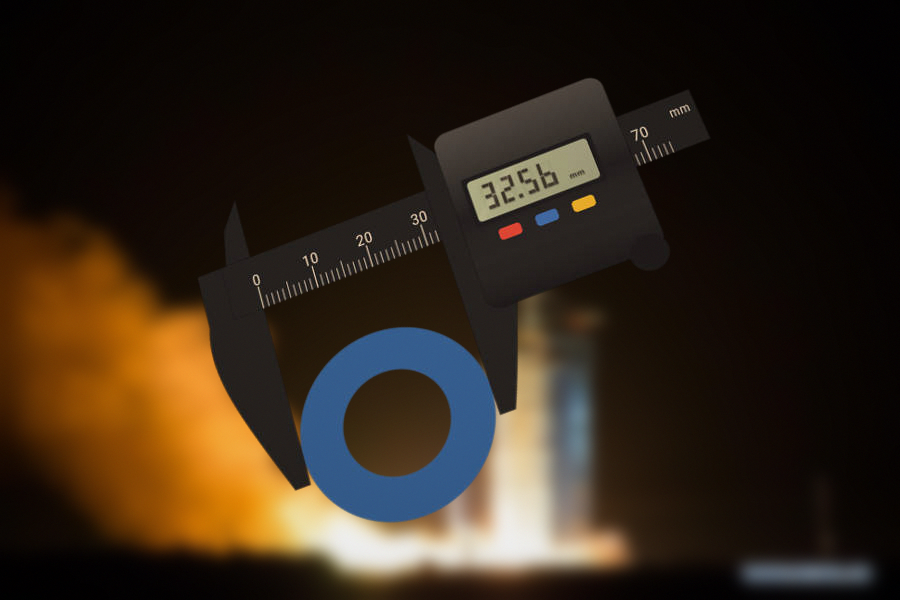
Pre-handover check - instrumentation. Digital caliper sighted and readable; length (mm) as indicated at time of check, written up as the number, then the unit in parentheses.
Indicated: 32.56 (mm)
